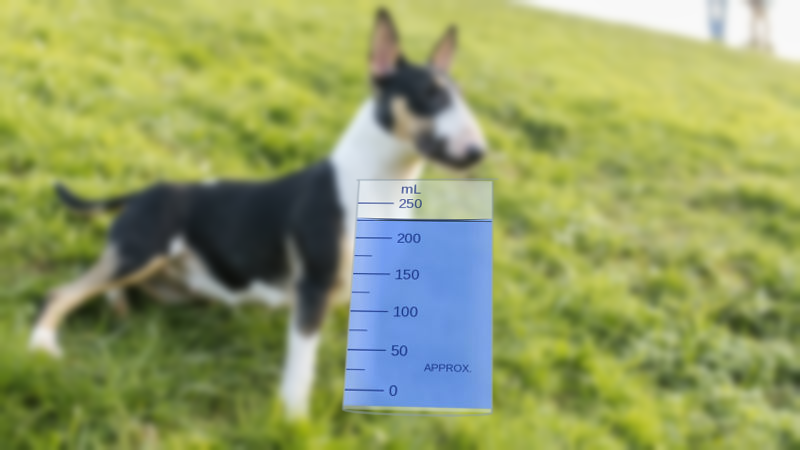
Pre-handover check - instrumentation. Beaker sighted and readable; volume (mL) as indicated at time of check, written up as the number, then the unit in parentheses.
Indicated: 225 (mL)
